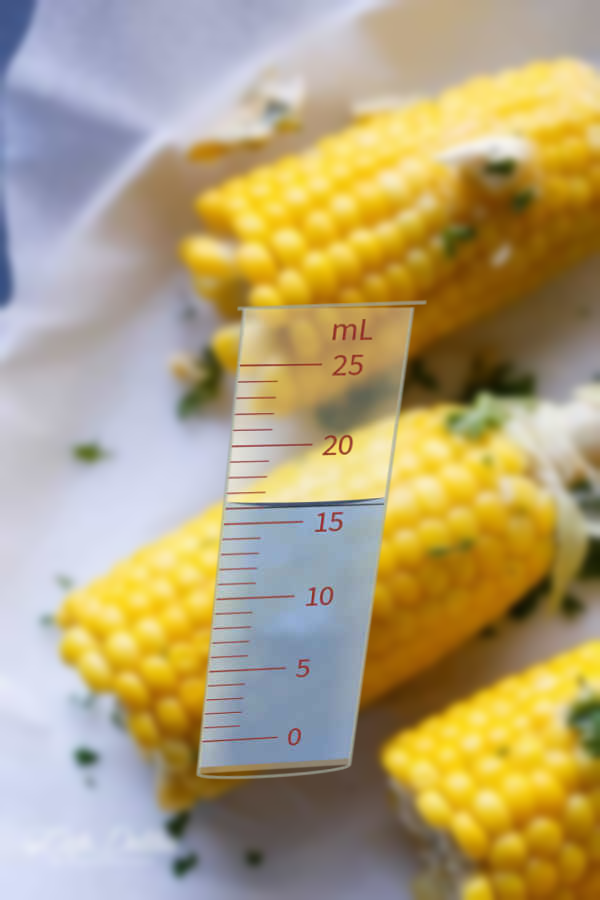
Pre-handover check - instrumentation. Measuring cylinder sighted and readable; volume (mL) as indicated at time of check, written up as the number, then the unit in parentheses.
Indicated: 16 (mL)
